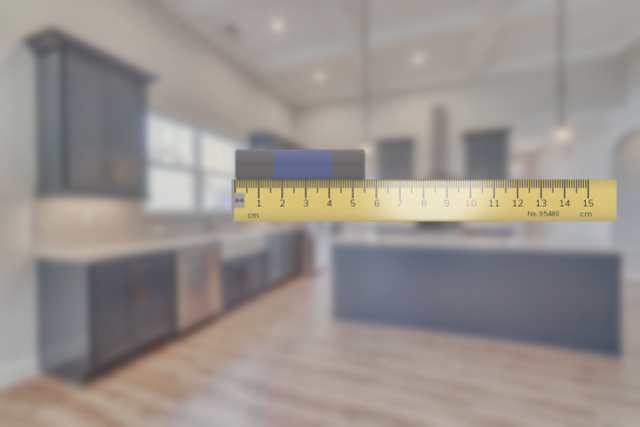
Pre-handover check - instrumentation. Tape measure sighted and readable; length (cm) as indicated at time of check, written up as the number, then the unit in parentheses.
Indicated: 5.5 (cm)
